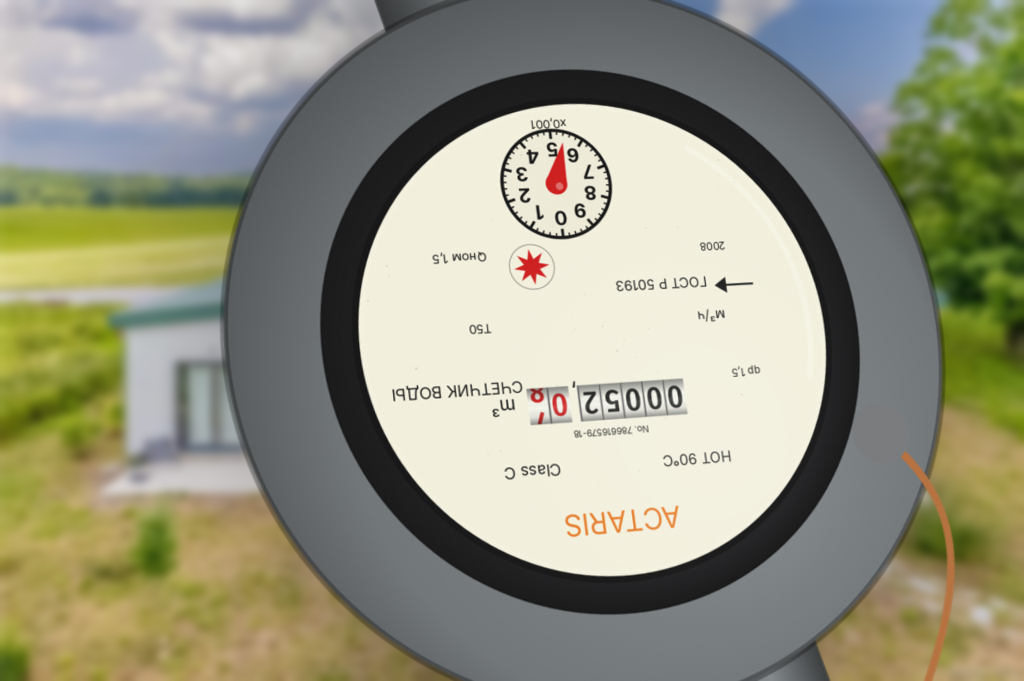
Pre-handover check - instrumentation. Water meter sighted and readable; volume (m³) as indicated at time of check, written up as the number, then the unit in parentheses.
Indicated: 52.075 (m³)
